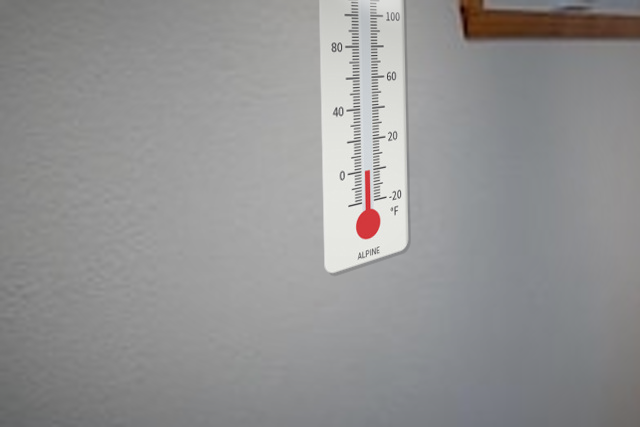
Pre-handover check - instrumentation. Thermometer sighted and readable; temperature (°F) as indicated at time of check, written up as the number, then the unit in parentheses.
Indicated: 0 (°F)
